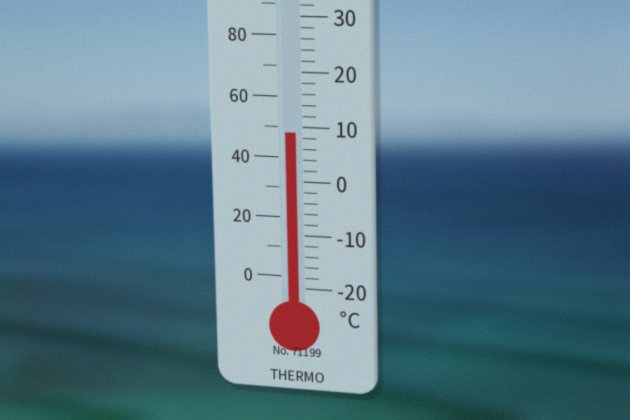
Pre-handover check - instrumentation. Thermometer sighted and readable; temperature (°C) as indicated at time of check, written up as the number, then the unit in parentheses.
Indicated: 9 (°C)
